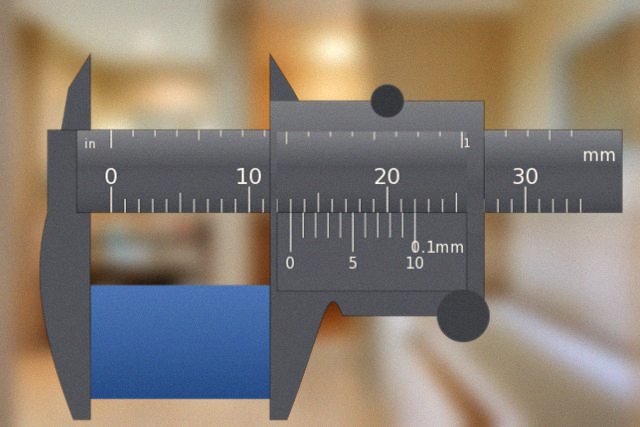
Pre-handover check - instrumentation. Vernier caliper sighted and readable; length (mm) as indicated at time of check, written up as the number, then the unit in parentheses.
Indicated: 13.0 (mm)
